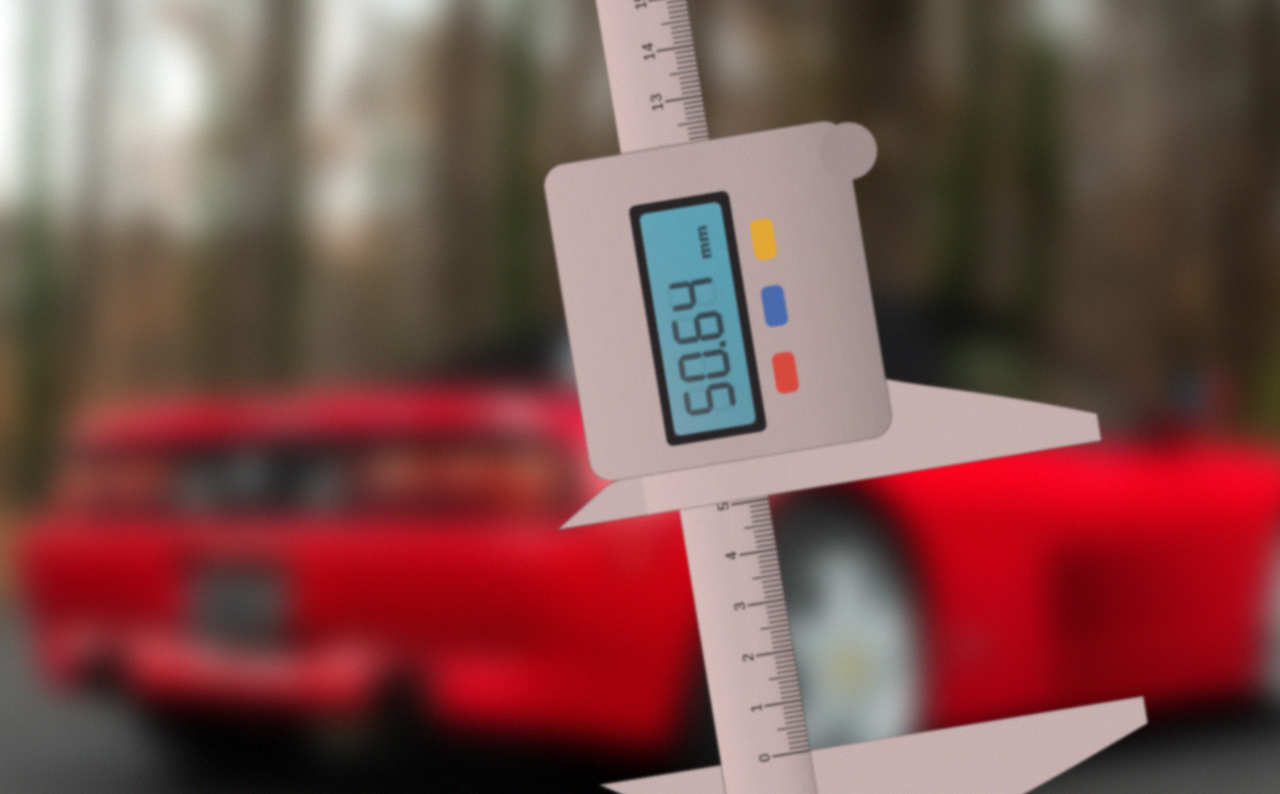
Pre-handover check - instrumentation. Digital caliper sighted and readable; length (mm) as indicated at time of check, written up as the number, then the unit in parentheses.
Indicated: 50.64 (mm)
